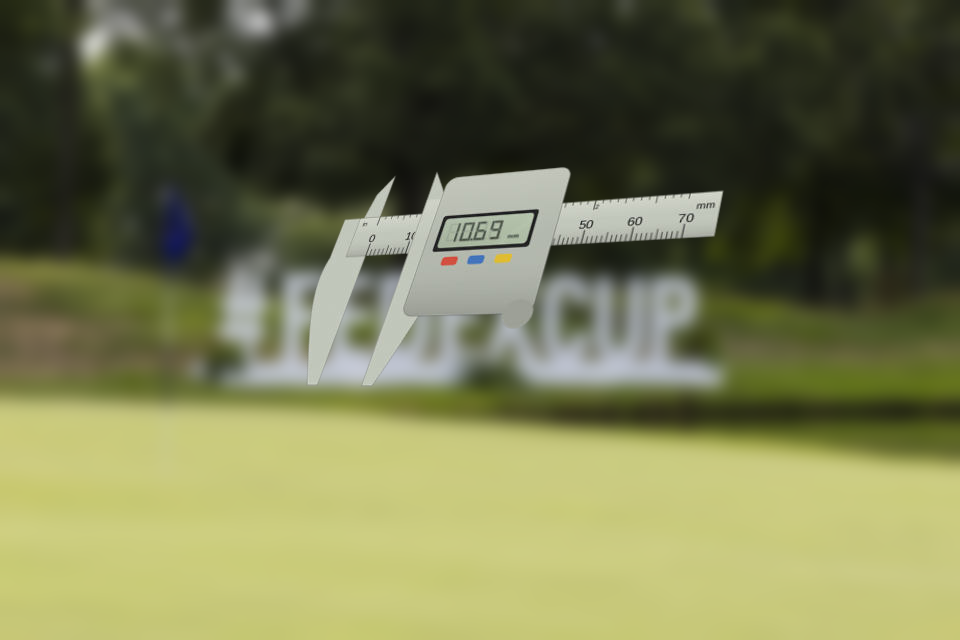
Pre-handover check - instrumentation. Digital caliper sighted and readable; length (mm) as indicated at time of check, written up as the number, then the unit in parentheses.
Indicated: 10.69 (mm)
